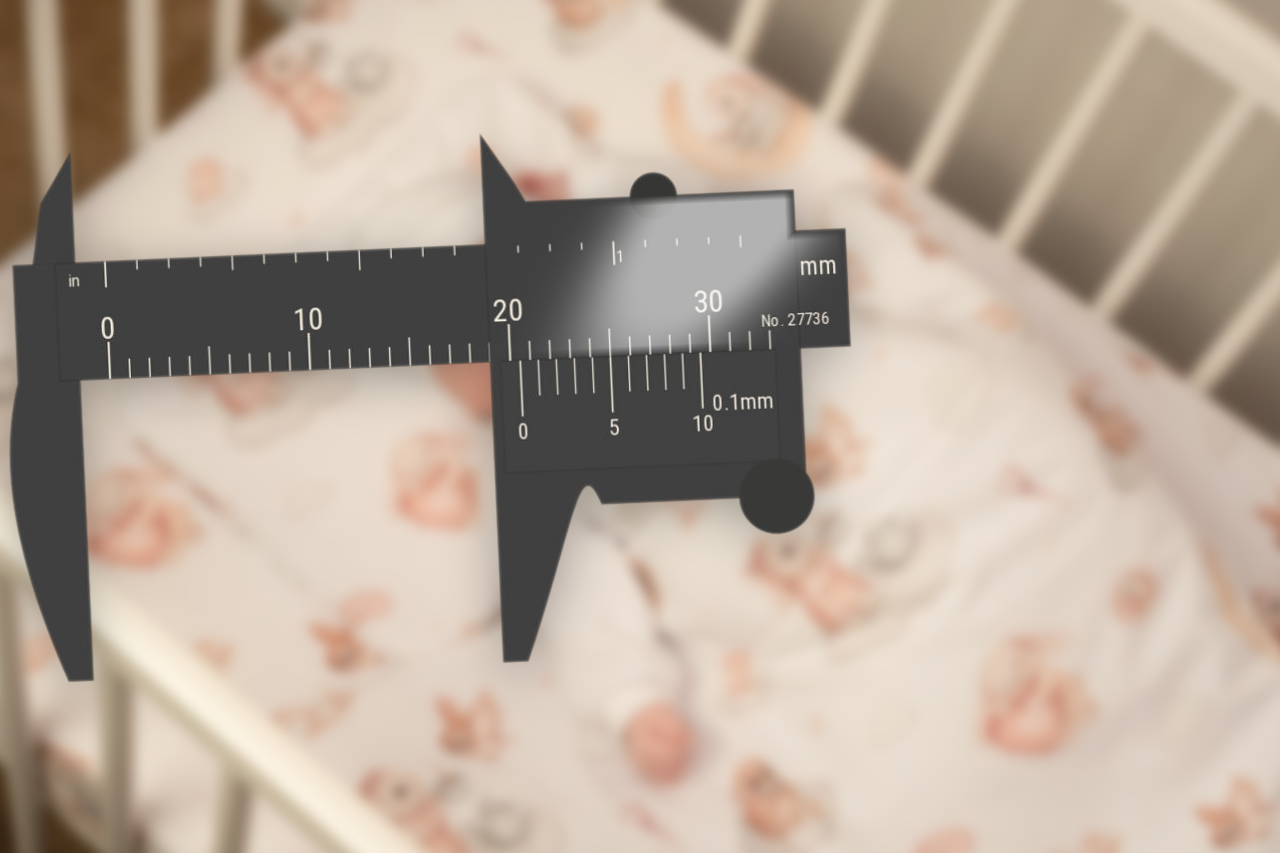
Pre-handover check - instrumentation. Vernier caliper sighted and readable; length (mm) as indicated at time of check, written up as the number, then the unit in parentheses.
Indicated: 20.5 (mm)
